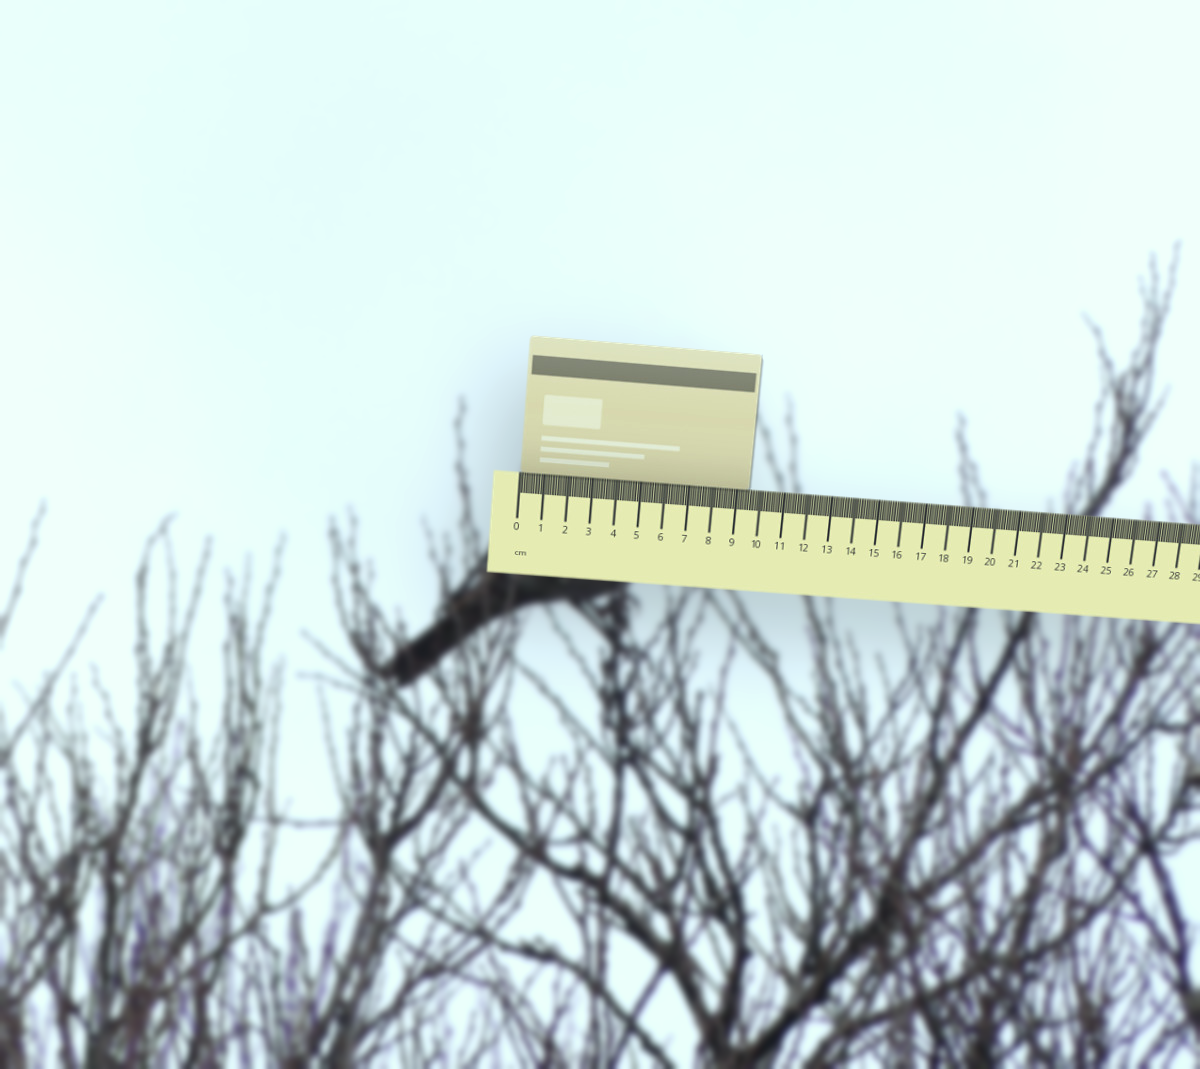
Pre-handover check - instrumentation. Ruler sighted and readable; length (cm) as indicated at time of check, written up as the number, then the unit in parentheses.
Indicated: 9.5 (cm)
